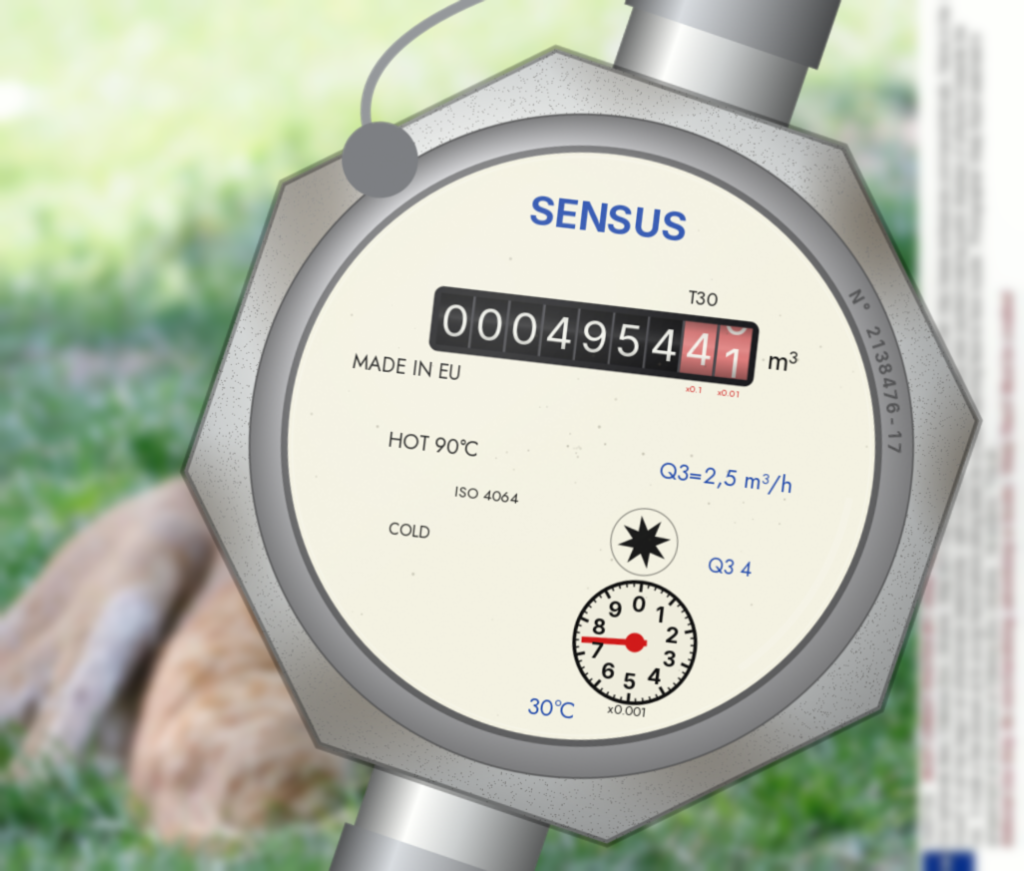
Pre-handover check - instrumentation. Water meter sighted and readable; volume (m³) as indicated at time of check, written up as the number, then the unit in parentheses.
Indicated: 4954.407 (m³)
